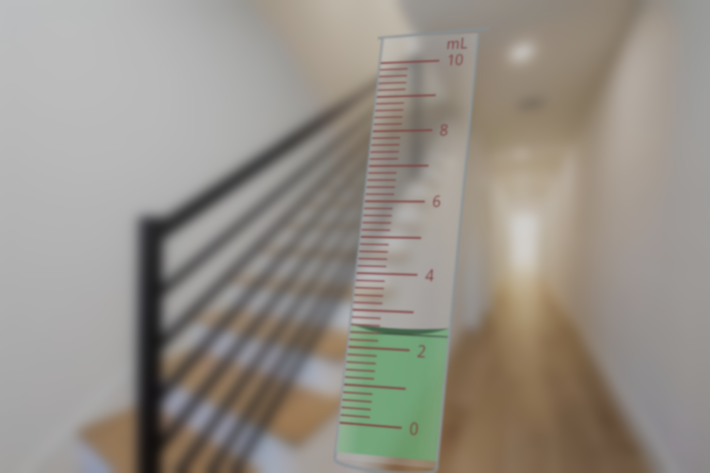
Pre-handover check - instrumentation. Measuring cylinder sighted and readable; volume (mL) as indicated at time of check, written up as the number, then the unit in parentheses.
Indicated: 2.4 (mL)
